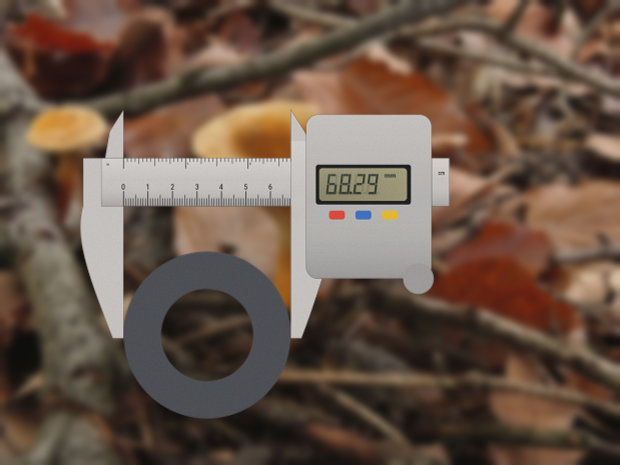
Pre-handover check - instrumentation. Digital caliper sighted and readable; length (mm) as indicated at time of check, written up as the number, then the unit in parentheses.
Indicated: 68.29 (mm)
